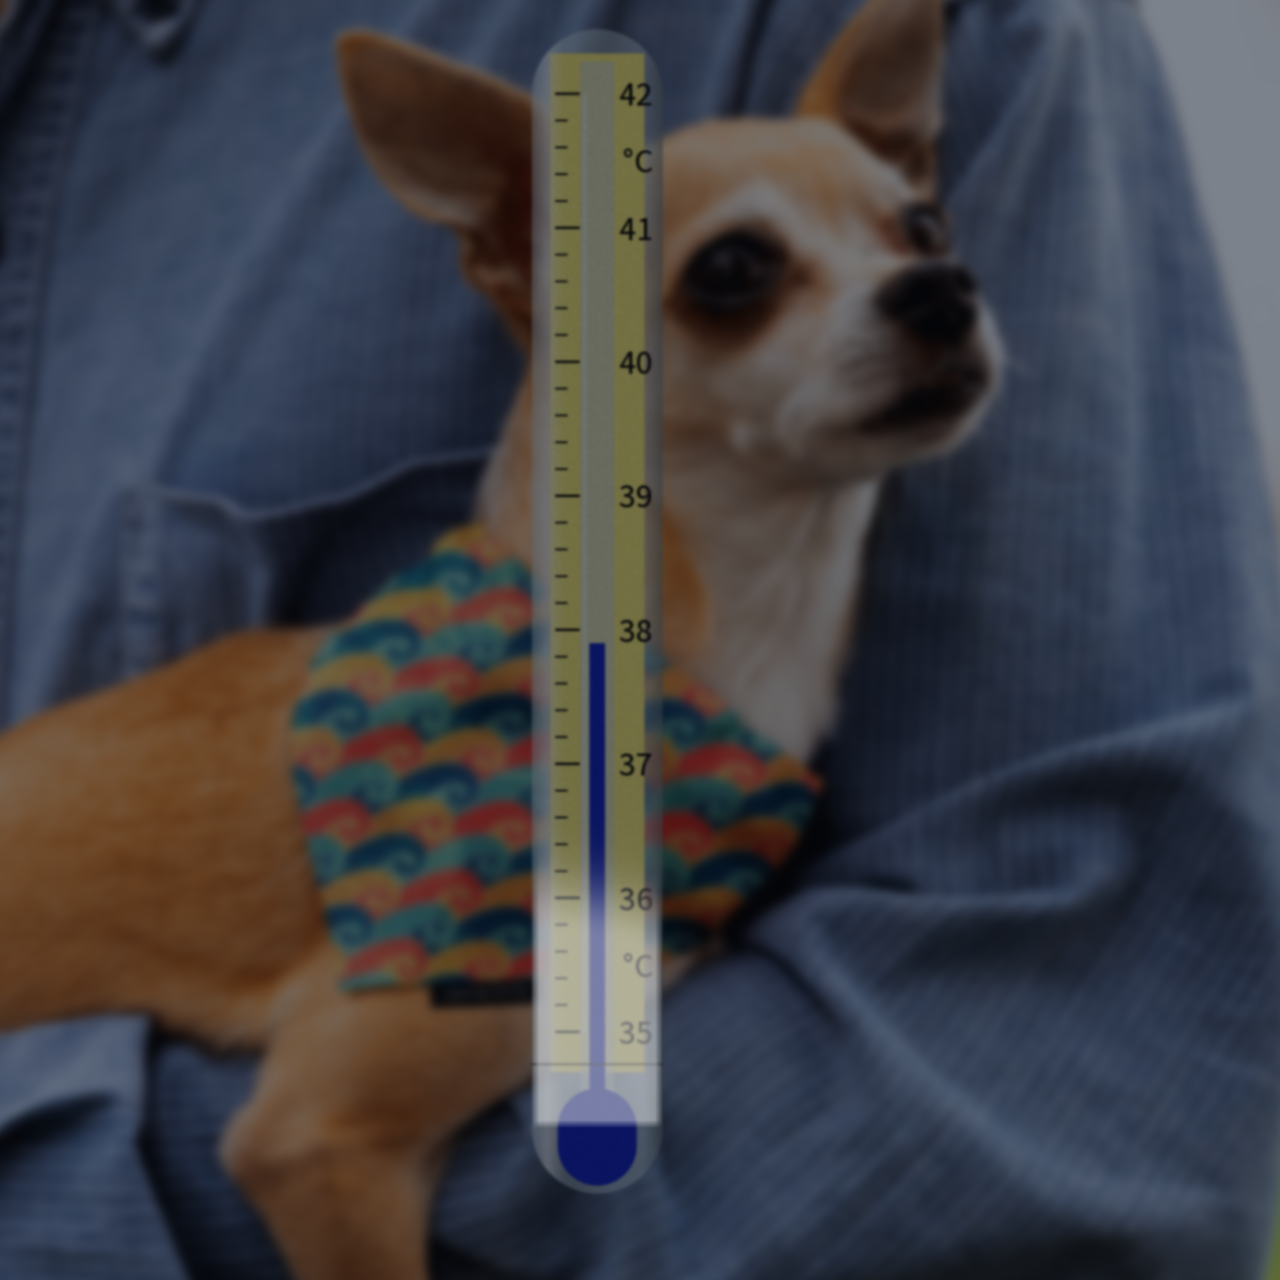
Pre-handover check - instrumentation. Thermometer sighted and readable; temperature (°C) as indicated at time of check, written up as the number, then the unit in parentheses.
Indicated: 37.9 (°C)
